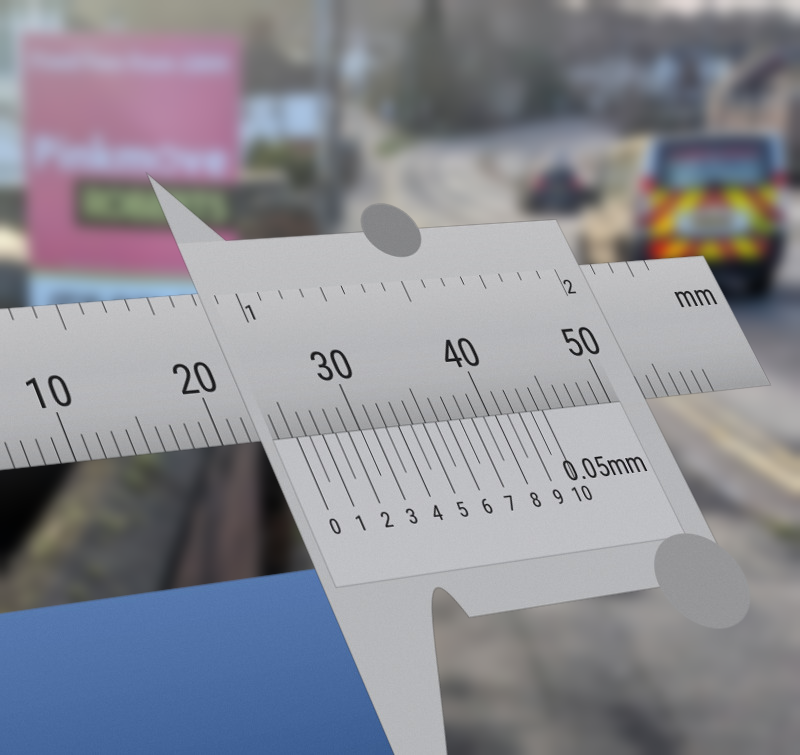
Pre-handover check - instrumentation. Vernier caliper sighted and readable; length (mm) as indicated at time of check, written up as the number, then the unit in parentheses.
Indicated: 25.3 (mm)
